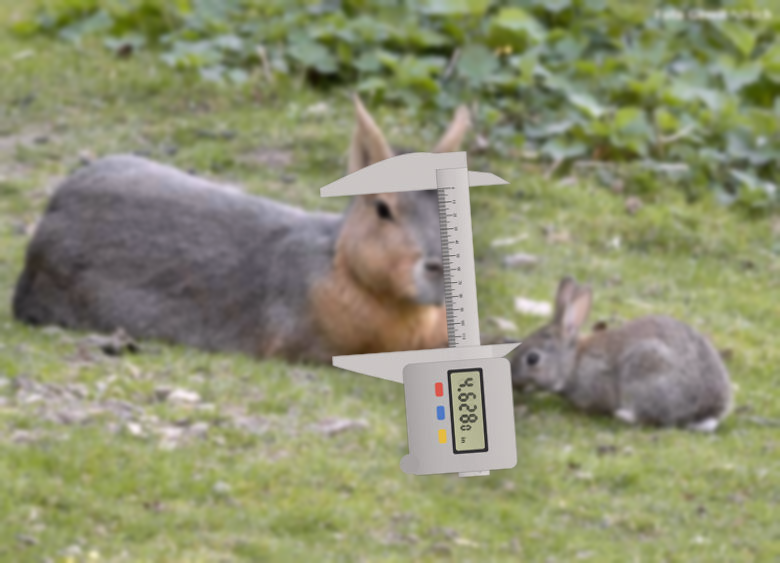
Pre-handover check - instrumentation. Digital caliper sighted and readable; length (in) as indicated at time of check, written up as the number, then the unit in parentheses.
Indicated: 4.6280 (in)
